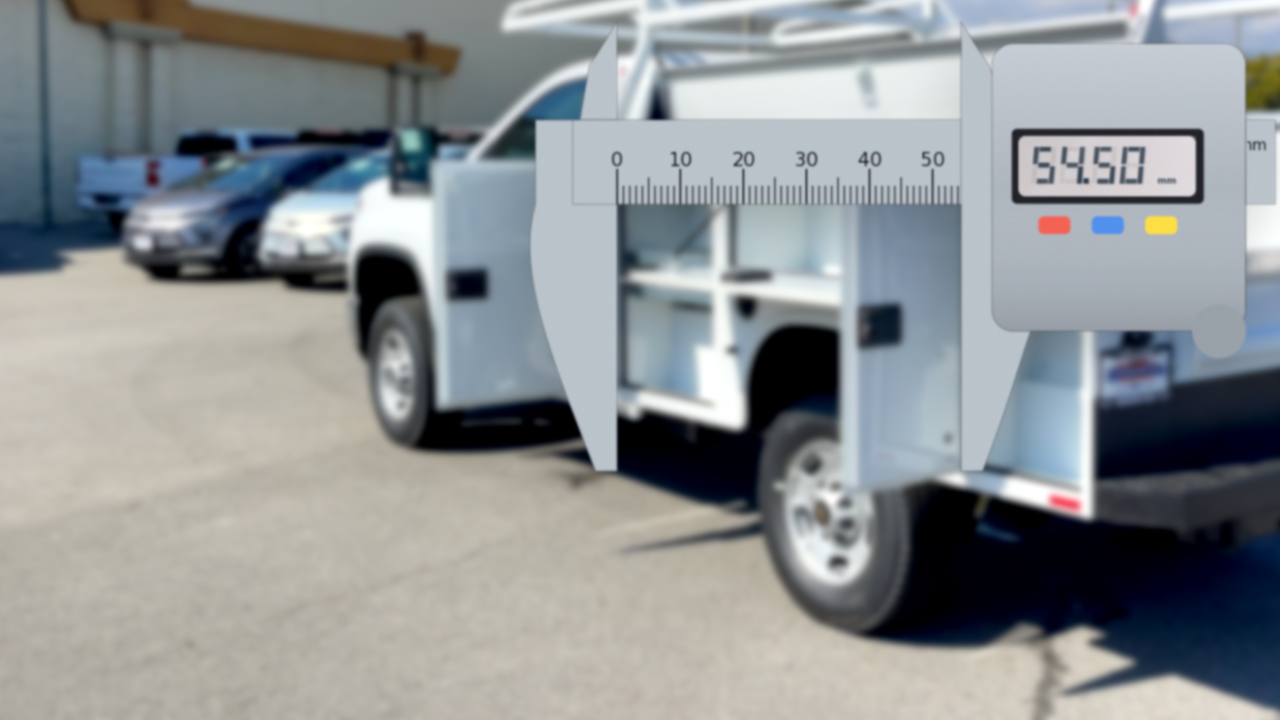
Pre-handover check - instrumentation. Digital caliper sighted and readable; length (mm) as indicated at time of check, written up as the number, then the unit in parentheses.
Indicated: 54.50 (mm)
